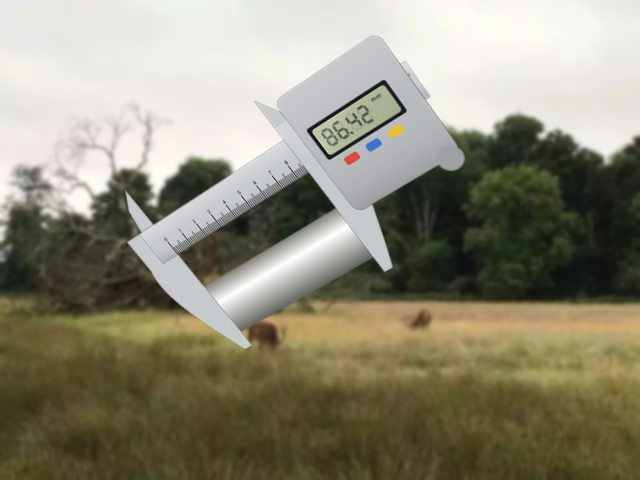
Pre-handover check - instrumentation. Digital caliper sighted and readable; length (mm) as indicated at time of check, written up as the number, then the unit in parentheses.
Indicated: 86.42 (mm)
